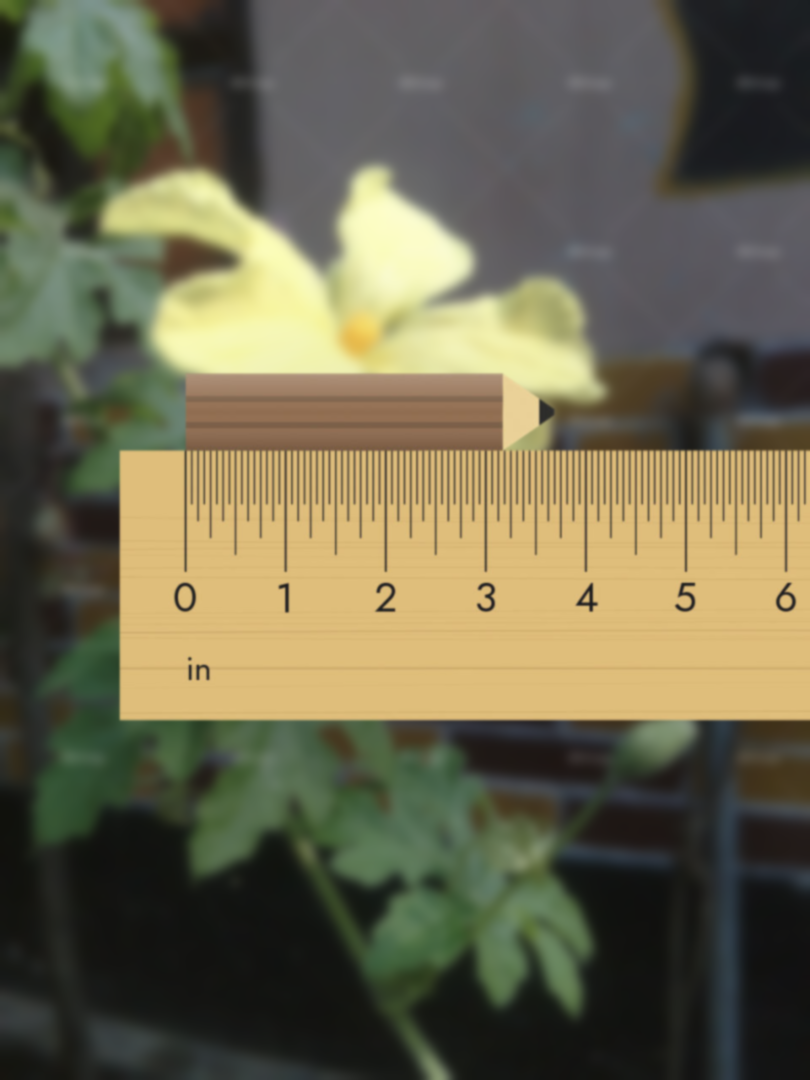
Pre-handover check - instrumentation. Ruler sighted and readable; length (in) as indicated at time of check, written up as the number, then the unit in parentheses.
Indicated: 3.6875 (in)
